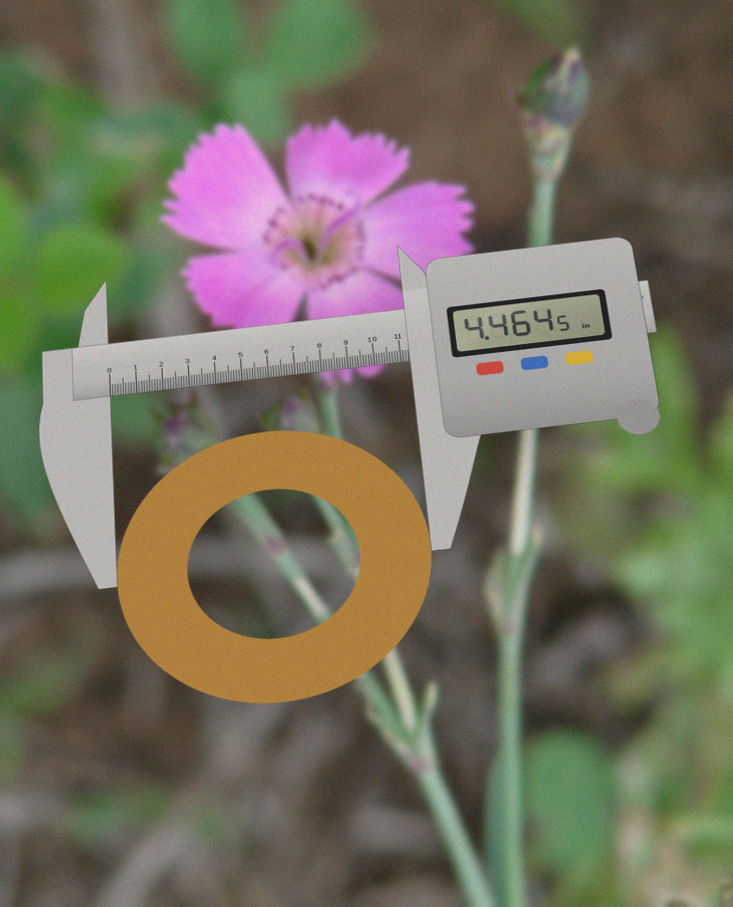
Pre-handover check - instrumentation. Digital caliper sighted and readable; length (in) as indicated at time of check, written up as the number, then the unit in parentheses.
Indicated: 4.4645 (in)
